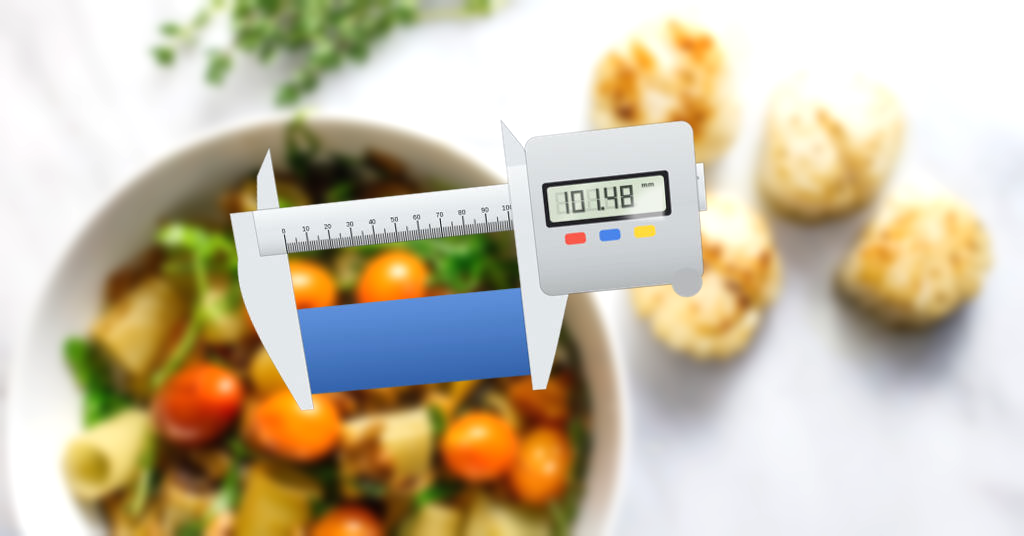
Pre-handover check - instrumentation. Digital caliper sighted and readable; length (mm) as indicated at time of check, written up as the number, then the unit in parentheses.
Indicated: 101.48 (mm)
